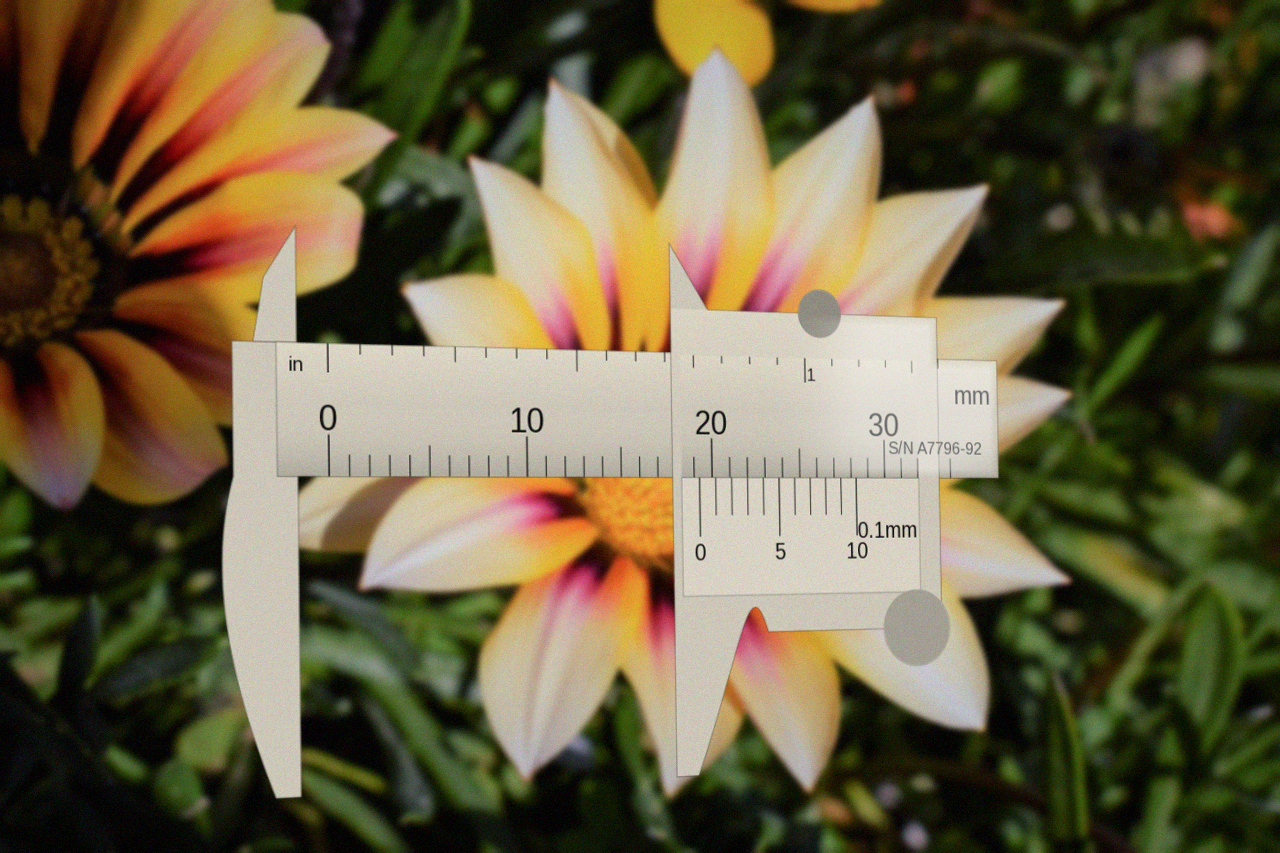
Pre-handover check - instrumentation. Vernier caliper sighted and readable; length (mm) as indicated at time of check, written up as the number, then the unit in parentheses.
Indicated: 19.3 (mm)
